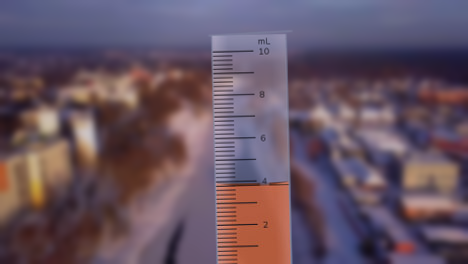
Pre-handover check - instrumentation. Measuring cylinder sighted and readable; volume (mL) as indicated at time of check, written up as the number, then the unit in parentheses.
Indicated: 3.8 (mL)
